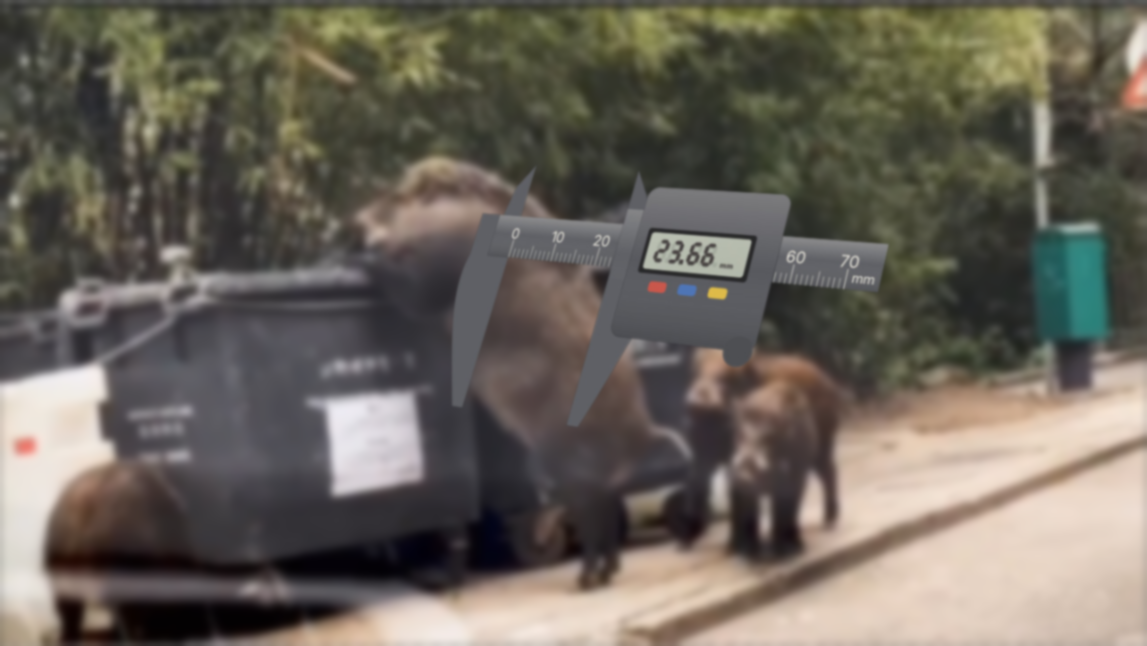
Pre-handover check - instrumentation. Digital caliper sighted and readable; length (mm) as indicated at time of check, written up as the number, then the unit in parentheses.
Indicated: 23.66 (mm)
